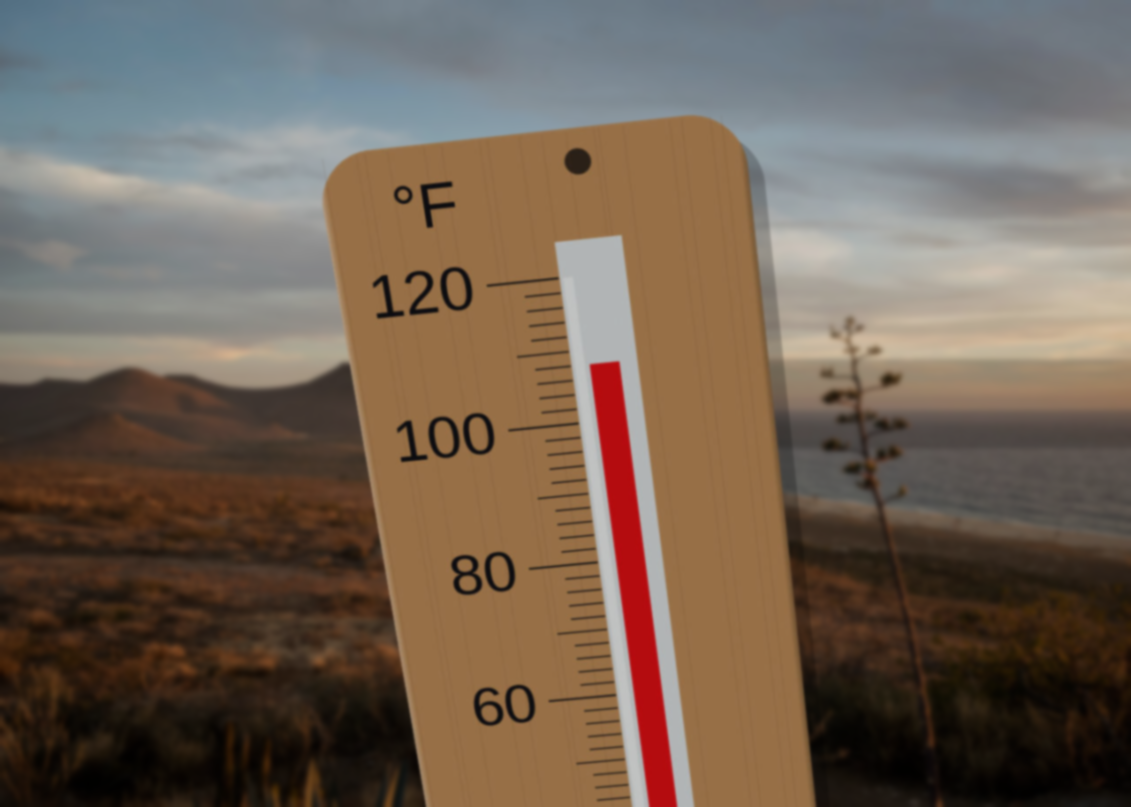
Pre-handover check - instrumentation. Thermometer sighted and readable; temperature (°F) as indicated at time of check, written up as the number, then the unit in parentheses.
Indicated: 108 (°F)
